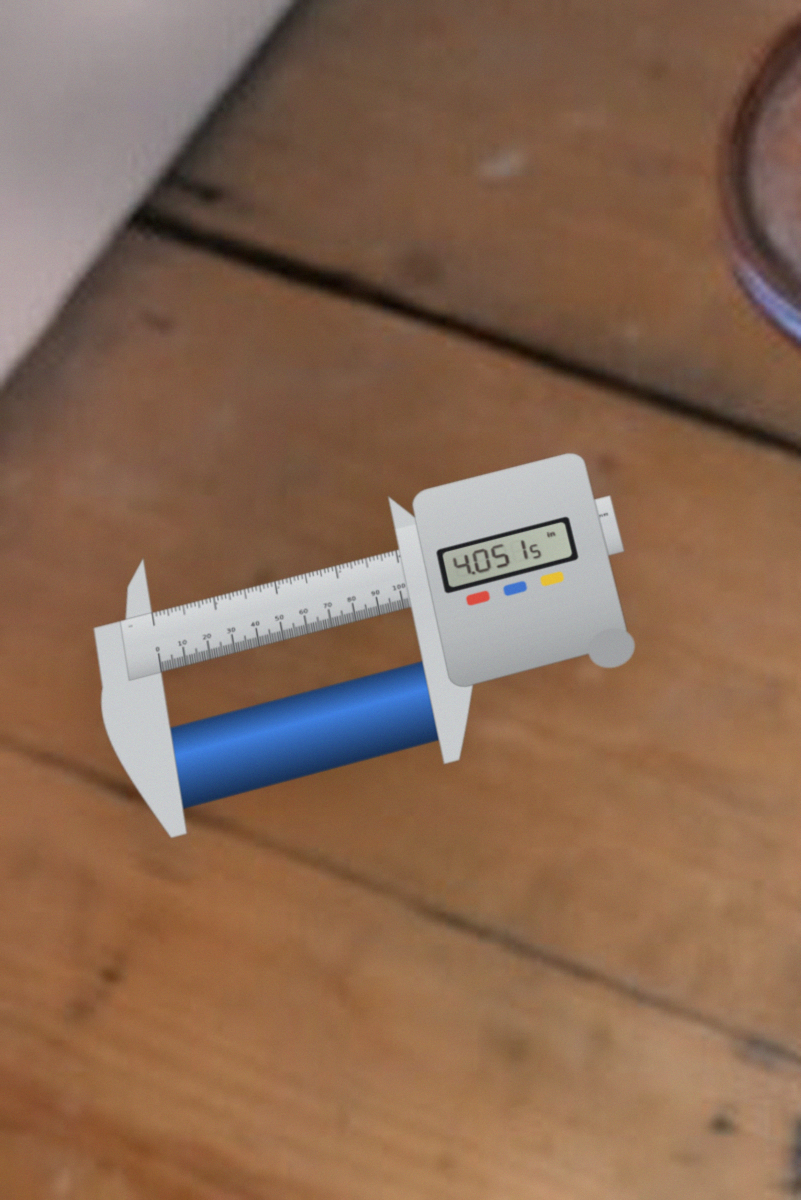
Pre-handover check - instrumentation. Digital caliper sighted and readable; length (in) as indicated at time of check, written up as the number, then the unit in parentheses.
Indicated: 4.0515 (in)
